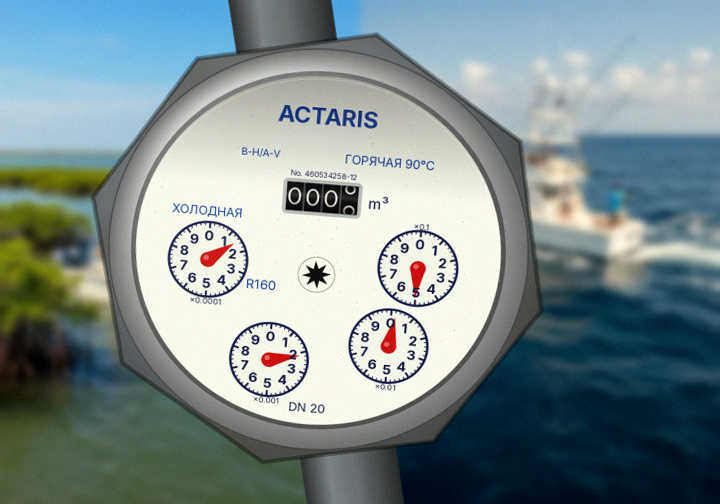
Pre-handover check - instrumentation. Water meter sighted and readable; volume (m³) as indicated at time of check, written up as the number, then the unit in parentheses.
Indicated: 8.5021 (m³)
